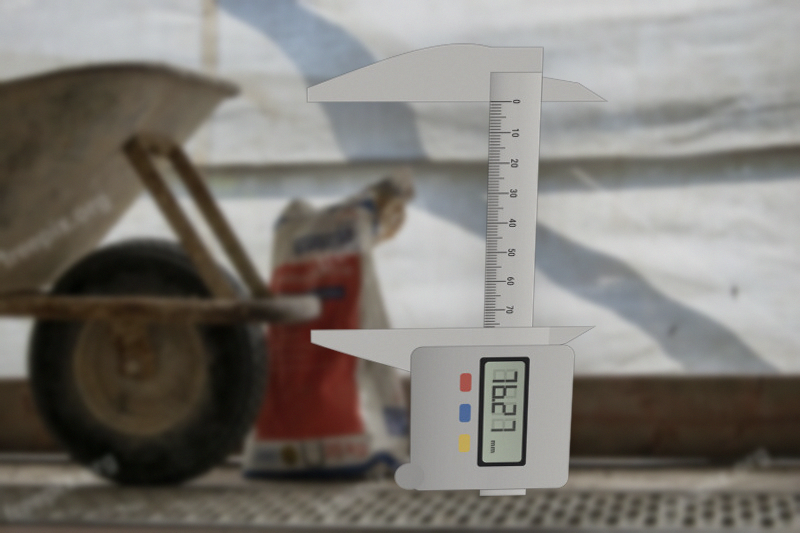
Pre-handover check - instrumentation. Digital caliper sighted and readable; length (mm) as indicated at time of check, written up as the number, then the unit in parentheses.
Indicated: 76.27 (mm)
